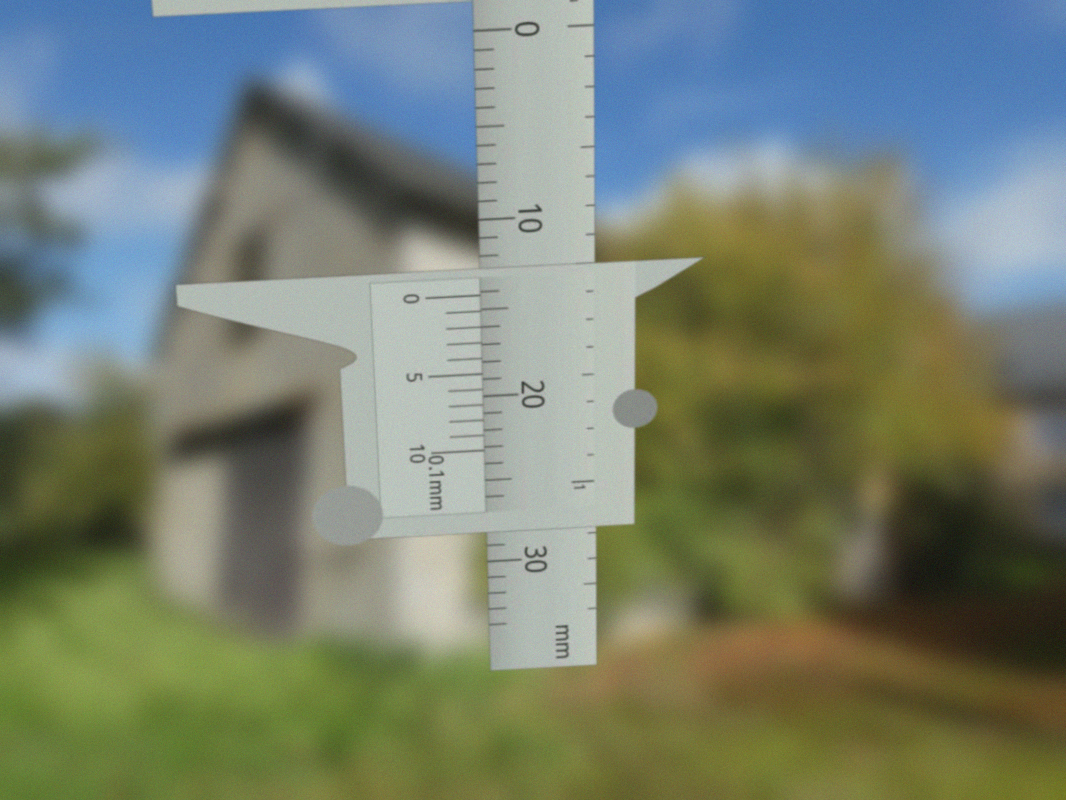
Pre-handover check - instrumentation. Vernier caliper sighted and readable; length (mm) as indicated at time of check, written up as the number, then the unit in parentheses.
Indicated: 14.2 (mm)
